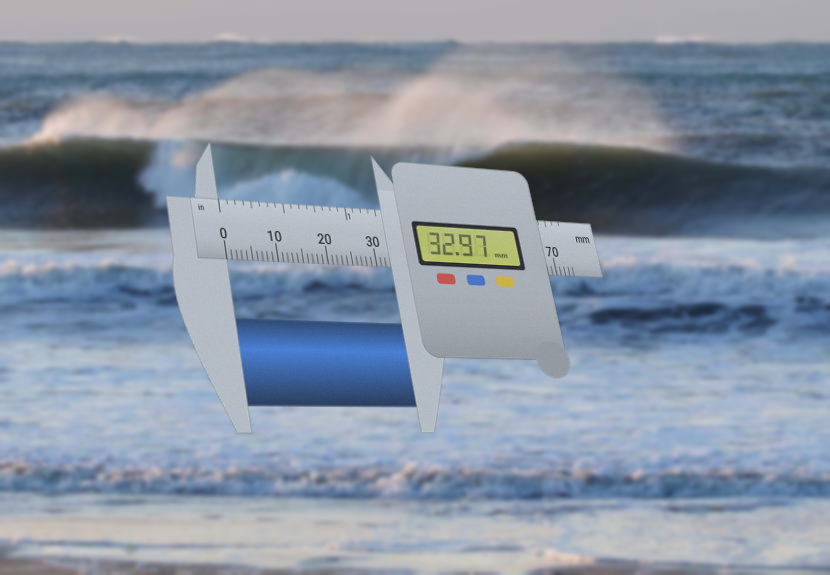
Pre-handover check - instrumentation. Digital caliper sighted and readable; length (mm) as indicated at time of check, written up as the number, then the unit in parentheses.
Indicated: 32.97 (mm)
